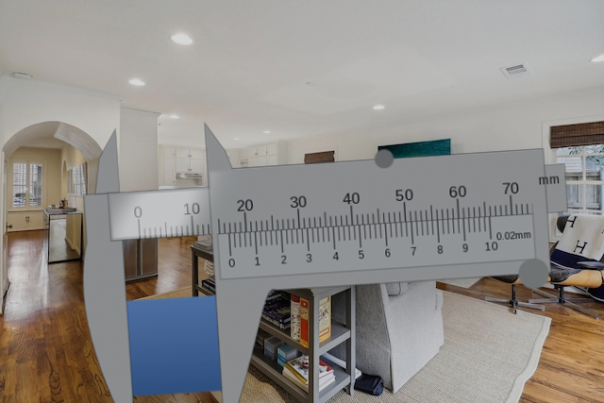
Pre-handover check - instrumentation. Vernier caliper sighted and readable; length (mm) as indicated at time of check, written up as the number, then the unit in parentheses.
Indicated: 16.8 (mm)
